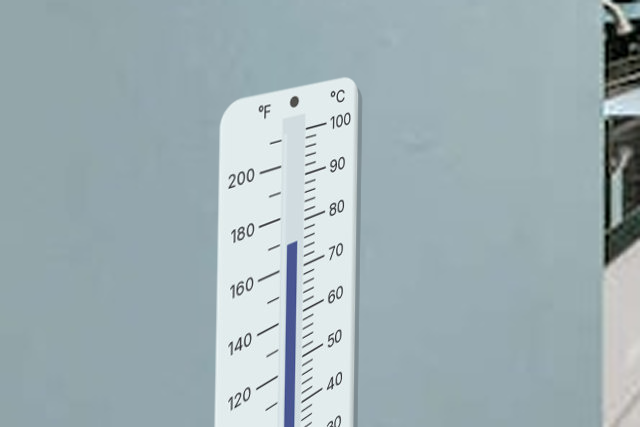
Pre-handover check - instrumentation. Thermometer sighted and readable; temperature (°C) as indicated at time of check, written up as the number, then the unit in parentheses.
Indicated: 76 (°C)
